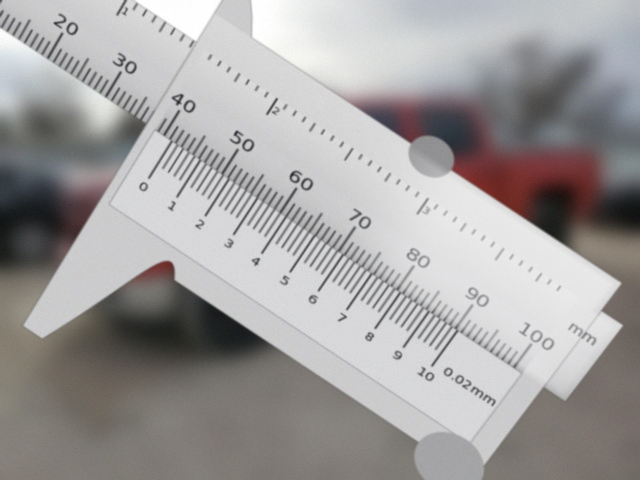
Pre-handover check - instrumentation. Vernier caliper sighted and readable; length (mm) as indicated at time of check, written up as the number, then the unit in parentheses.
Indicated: 41.4 (mm)
